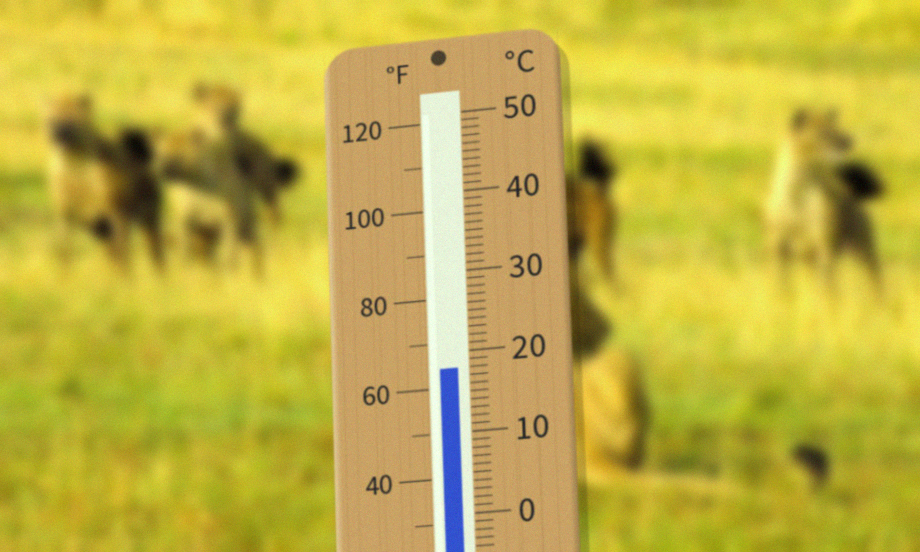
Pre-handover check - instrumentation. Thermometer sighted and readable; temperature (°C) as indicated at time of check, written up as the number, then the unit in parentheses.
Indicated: 18 (°C)
